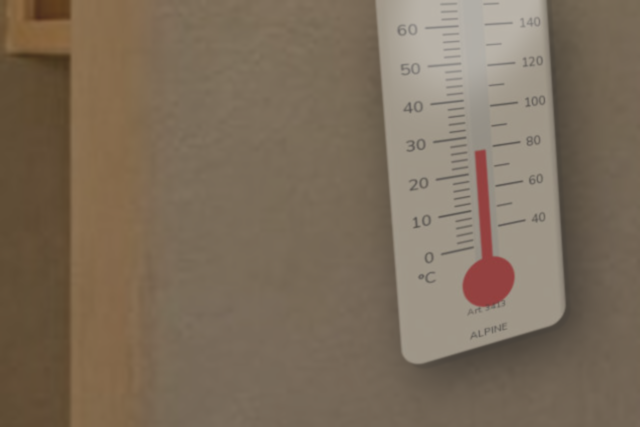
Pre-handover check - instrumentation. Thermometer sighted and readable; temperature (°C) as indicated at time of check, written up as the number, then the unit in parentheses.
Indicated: 26 (°C)
